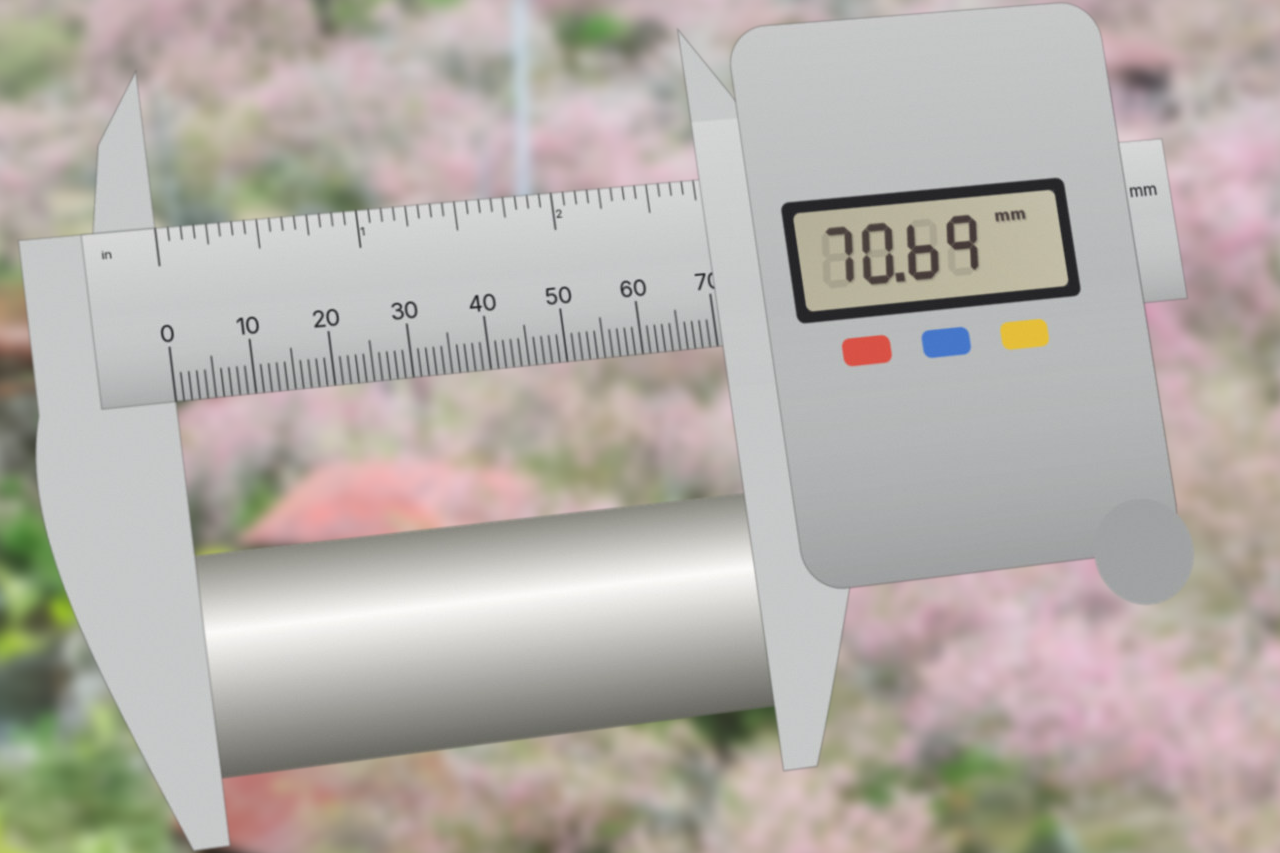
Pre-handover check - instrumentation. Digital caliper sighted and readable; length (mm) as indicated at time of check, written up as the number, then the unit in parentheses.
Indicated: 70.69 (mm)
